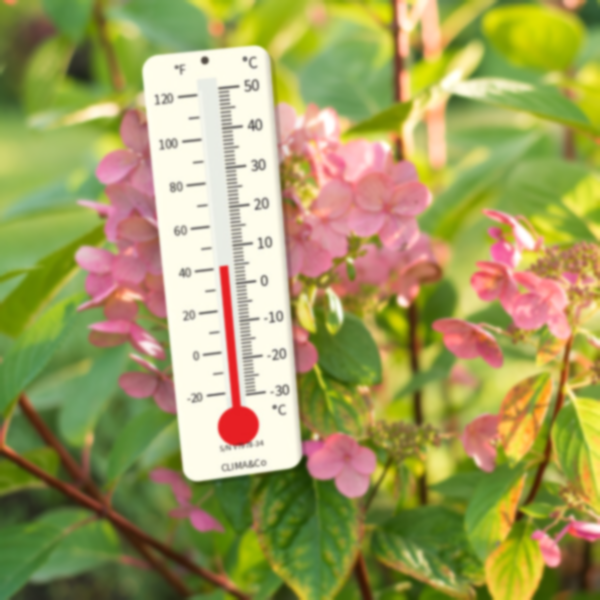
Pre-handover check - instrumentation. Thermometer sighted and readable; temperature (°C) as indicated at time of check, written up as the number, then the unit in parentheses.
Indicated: 5 (°C)
